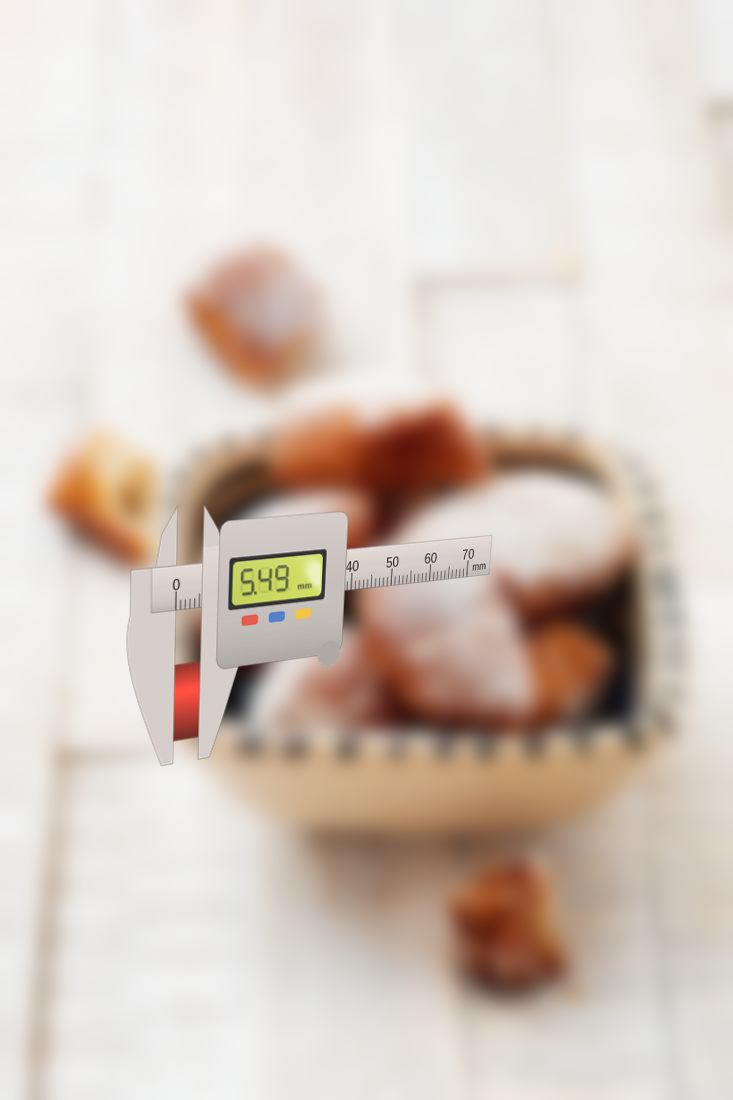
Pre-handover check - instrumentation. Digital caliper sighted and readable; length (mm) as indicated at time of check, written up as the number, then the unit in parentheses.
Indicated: 5.49 (mm)
